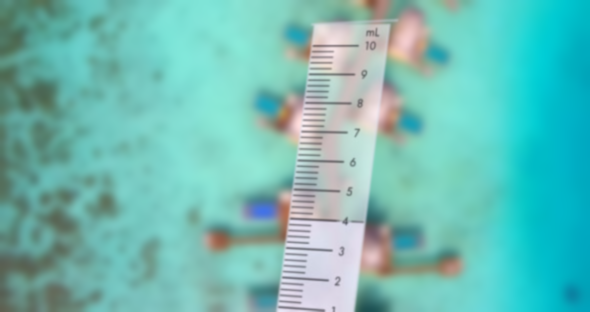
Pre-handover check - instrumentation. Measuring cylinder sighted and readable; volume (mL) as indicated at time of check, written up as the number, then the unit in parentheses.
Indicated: 4 (mL)
